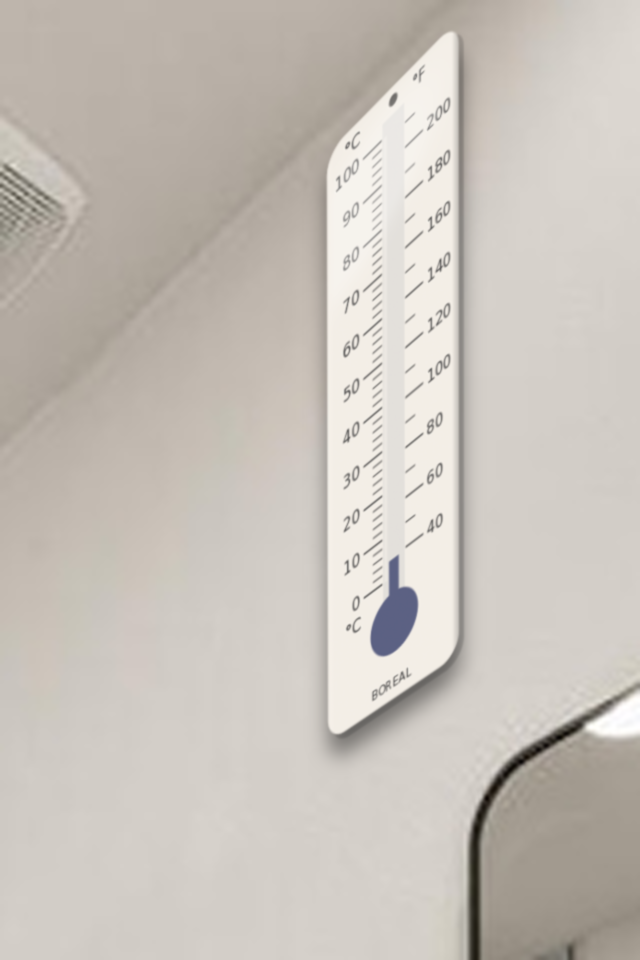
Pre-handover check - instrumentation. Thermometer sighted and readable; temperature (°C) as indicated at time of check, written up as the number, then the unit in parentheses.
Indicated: 4 (°C)
